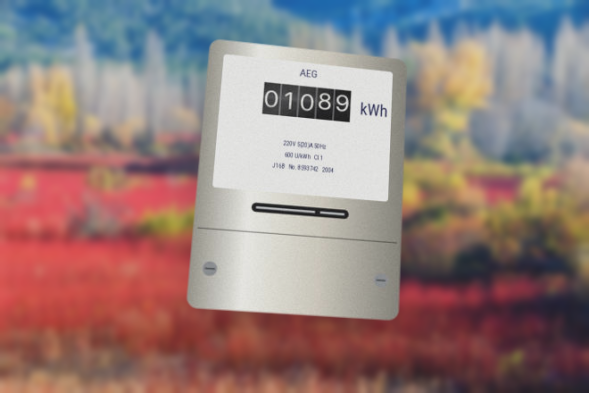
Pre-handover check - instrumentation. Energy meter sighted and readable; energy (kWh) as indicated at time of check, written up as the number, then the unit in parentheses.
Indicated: 1089 (kWh)
